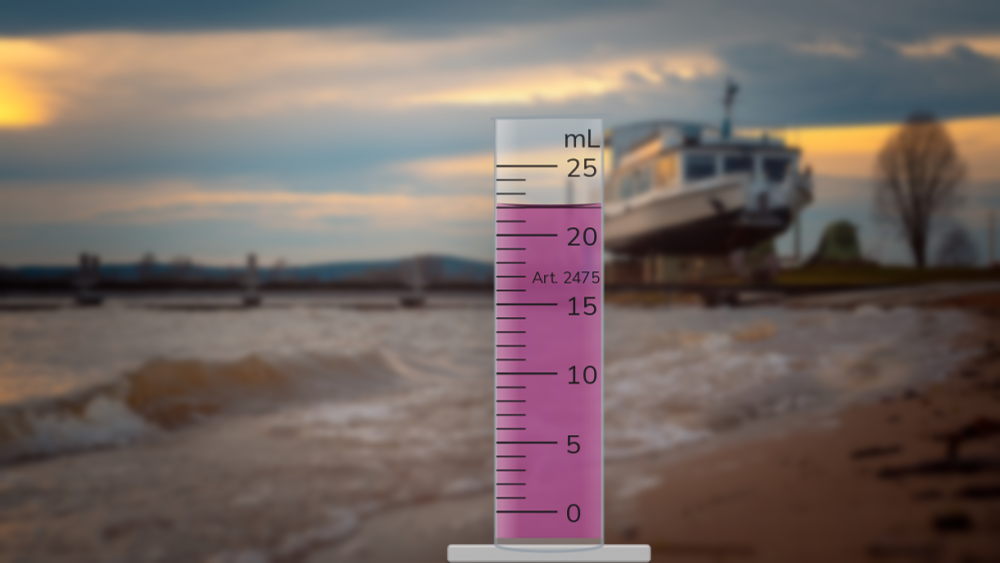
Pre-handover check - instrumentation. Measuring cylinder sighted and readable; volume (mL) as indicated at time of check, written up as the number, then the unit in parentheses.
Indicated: 22 (mL)
